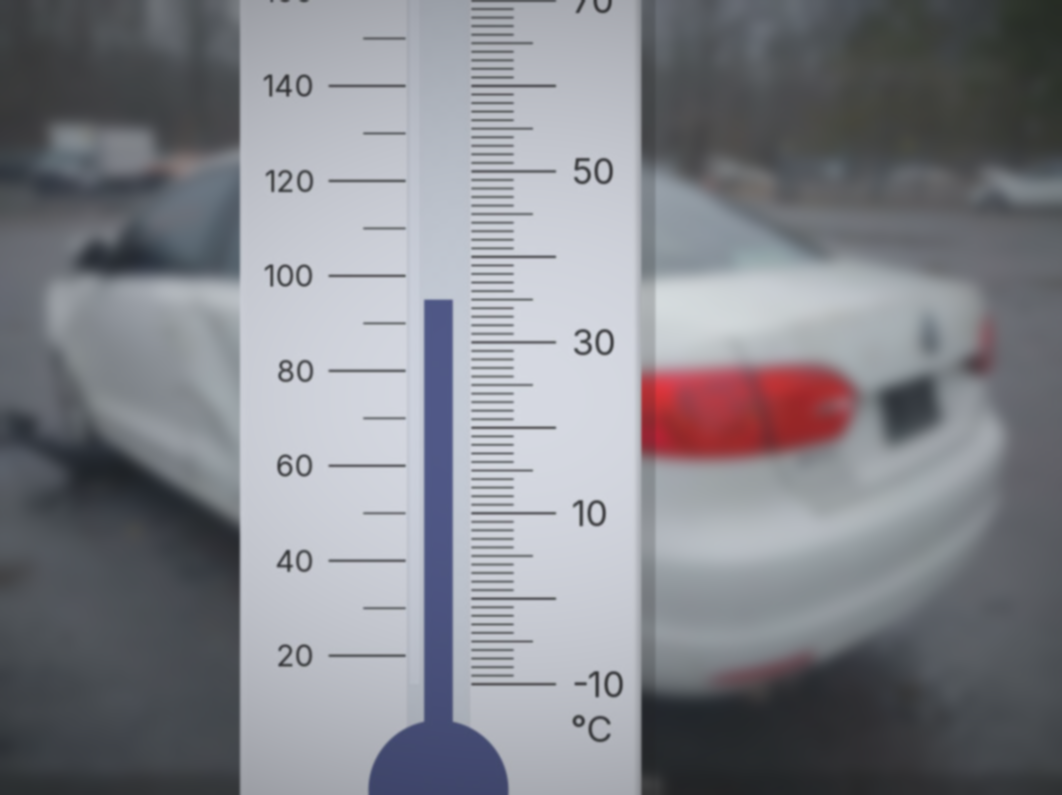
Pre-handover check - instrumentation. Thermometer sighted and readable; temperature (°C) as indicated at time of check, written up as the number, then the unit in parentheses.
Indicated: 35 (°C)
